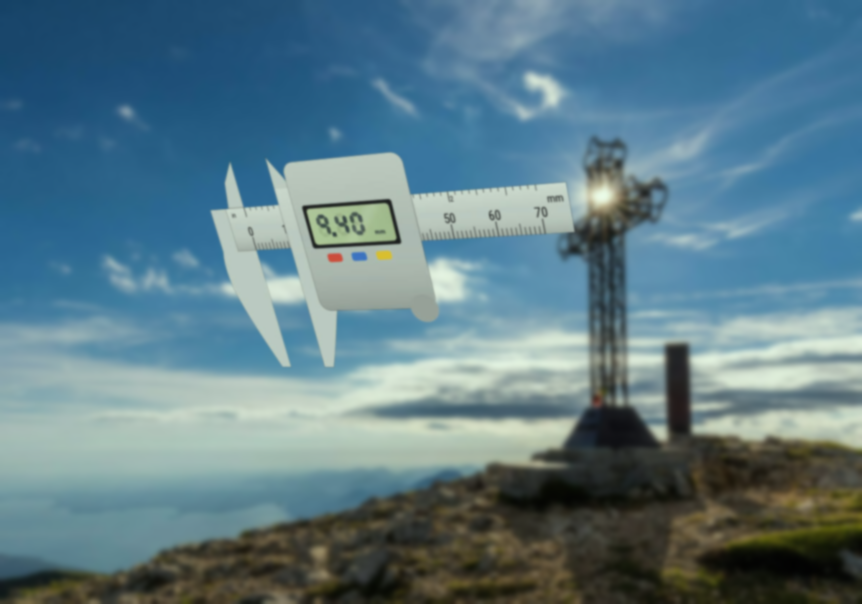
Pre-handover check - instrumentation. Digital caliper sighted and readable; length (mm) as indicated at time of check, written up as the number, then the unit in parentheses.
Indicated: 9.40 (mm)
